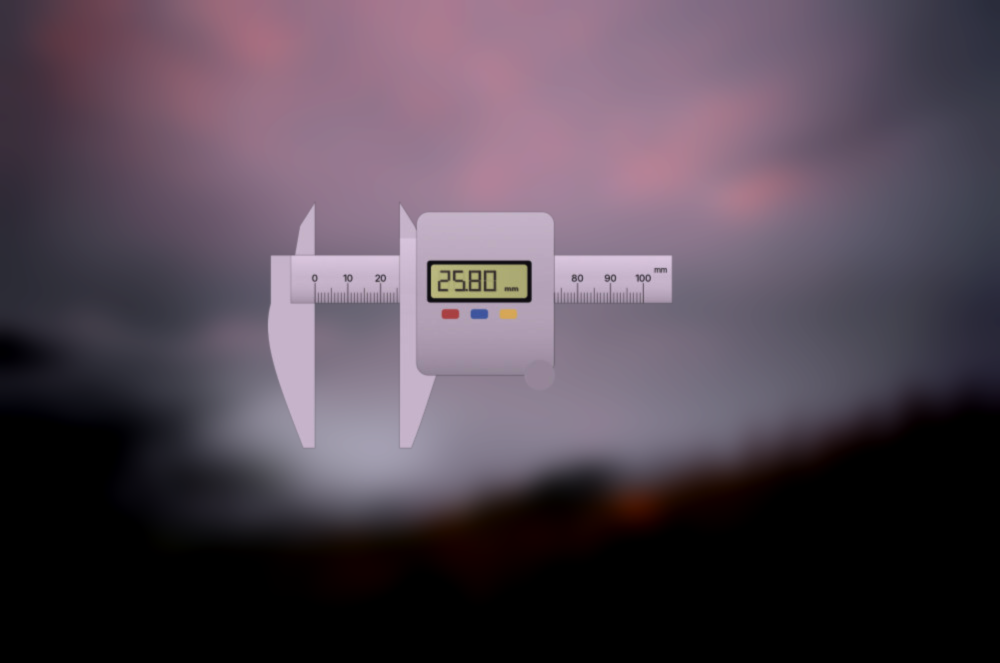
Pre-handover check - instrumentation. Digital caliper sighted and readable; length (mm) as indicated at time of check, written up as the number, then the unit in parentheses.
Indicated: 25.80 (mm)
